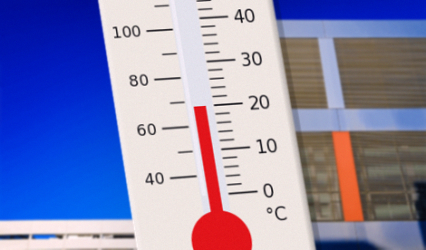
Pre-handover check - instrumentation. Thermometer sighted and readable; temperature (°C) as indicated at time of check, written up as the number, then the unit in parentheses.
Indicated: 20 (°C)
